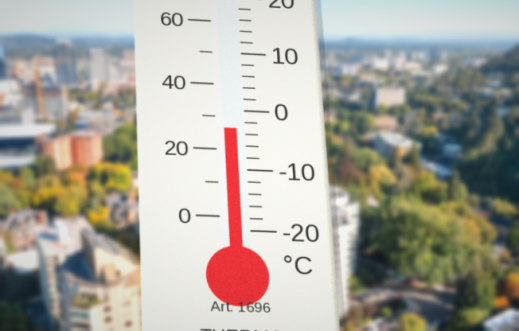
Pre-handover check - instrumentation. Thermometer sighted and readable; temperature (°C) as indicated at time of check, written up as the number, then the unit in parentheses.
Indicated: -3 (°C)
